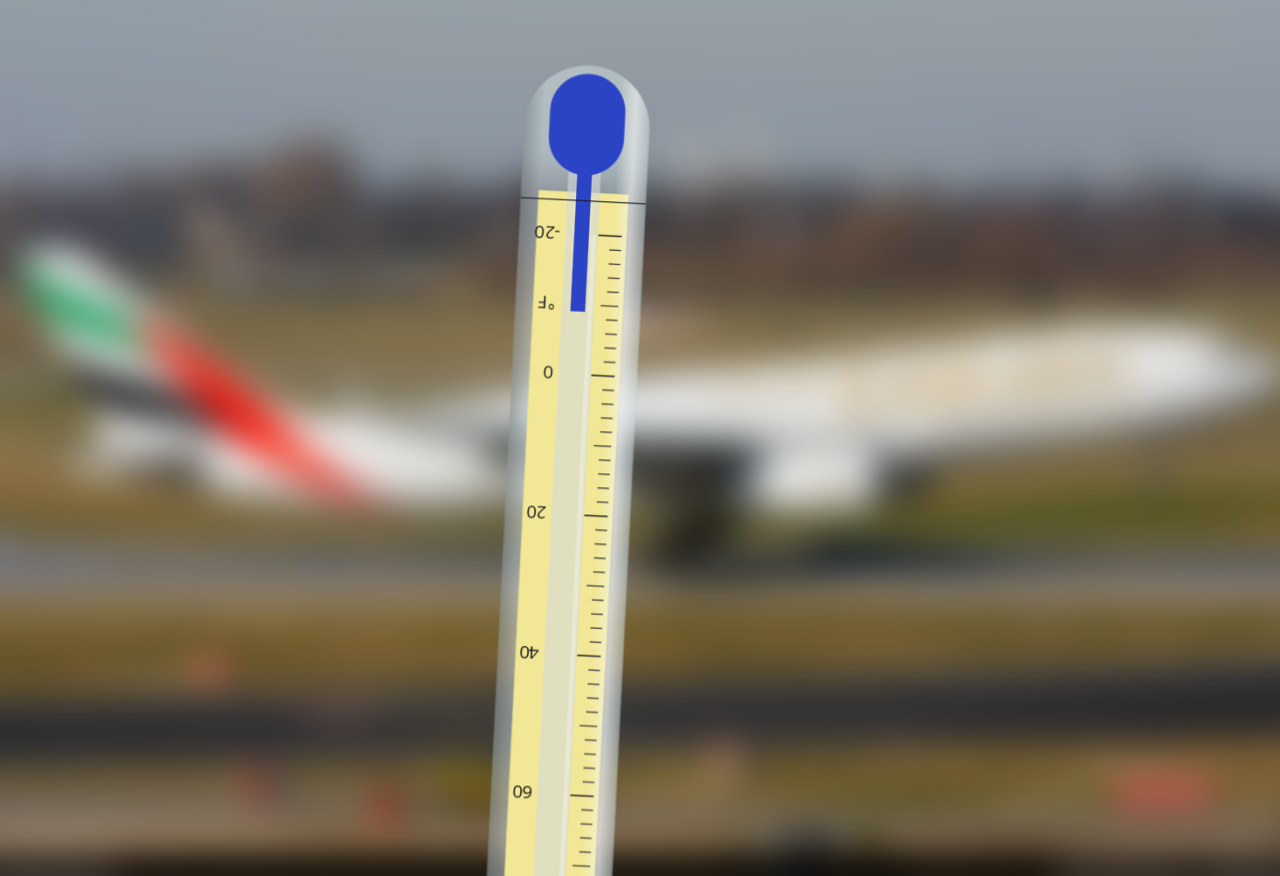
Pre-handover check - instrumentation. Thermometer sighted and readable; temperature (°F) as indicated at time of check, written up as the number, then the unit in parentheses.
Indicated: -9 (°F)
